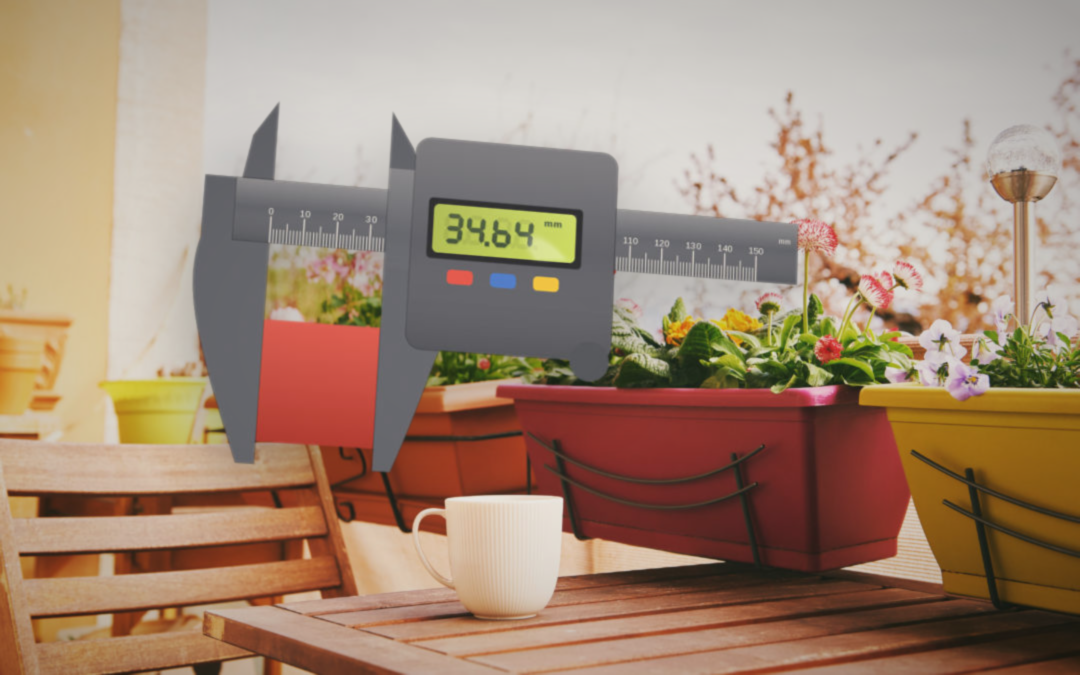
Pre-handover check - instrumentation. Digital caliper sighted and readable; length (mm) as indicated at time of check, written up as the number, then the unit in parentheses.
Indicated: 34.64 (mm)
